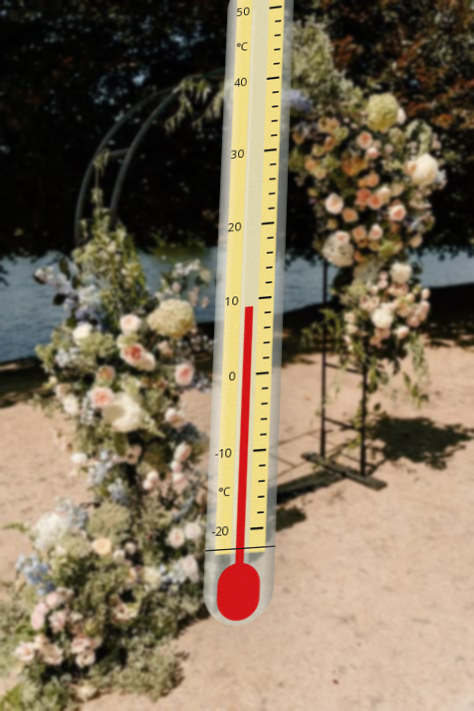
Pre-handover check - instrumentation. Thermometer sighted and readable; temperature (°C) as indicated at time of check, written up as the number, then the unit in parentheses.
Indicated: 9 (°C)
